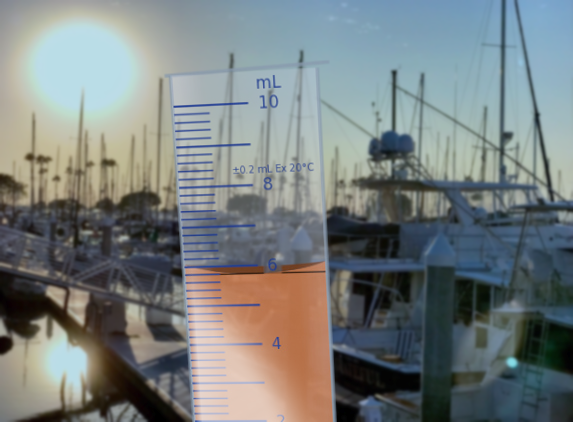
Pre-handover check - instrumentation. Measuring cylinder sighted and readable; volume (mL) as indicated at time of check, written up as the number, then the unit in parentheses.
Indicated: 5.8 (mL)
